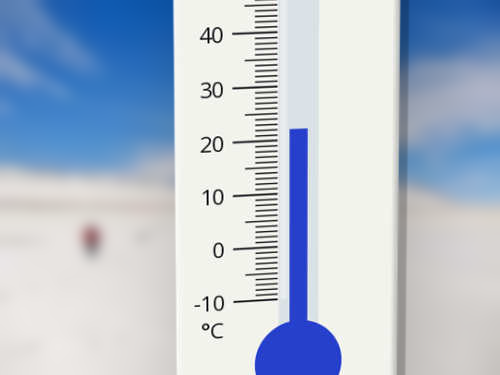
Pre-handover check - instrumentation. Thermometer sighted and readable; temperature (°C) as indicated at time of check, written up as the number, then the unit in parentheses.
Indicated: 22 (°C)
